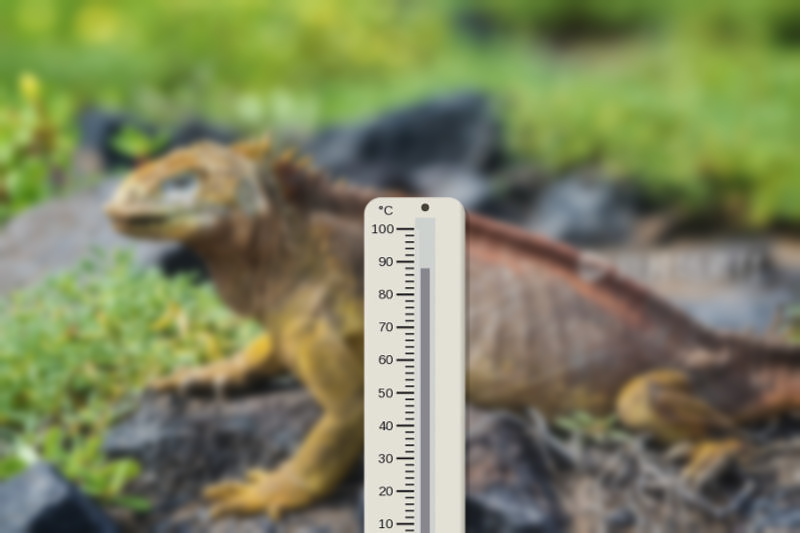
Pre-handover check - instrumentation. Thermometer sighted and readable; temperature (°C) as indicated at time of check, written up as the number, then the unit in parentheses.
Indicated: 88 (°C)
